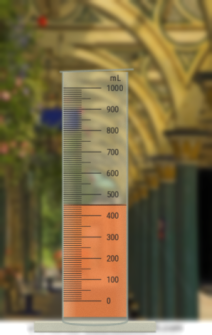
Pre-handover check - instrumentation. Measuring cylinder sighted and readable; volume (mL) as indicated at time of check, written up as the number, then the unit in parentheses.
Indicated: 450 (mL)
